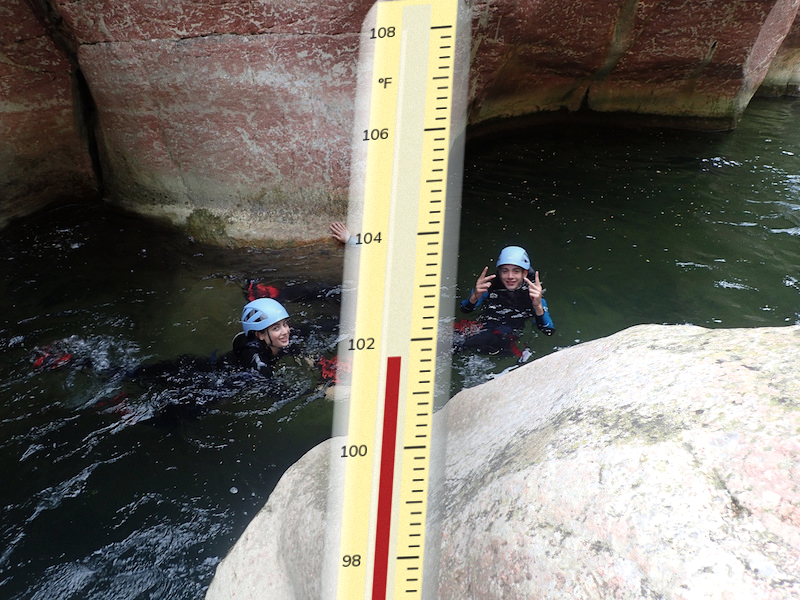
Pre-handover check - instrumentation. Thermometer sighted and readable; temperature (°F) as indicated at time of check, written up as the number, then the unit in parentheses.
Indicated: 101.7 (°F)
